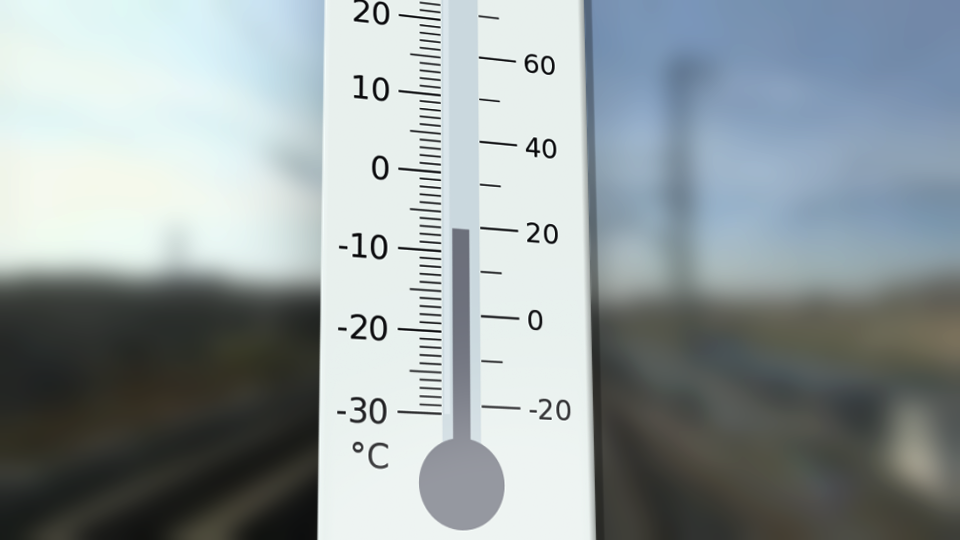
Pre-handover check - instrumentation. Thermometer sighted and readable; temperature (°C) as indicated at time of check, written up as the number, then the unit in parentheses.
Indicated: -7 (°C)
